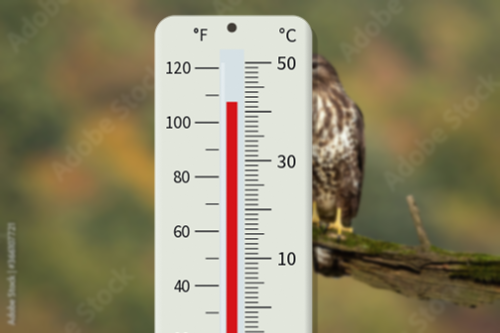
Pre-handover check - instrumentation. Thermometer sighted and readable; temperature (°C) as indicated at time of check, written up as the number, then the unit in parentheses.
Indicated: 42 (°C)
